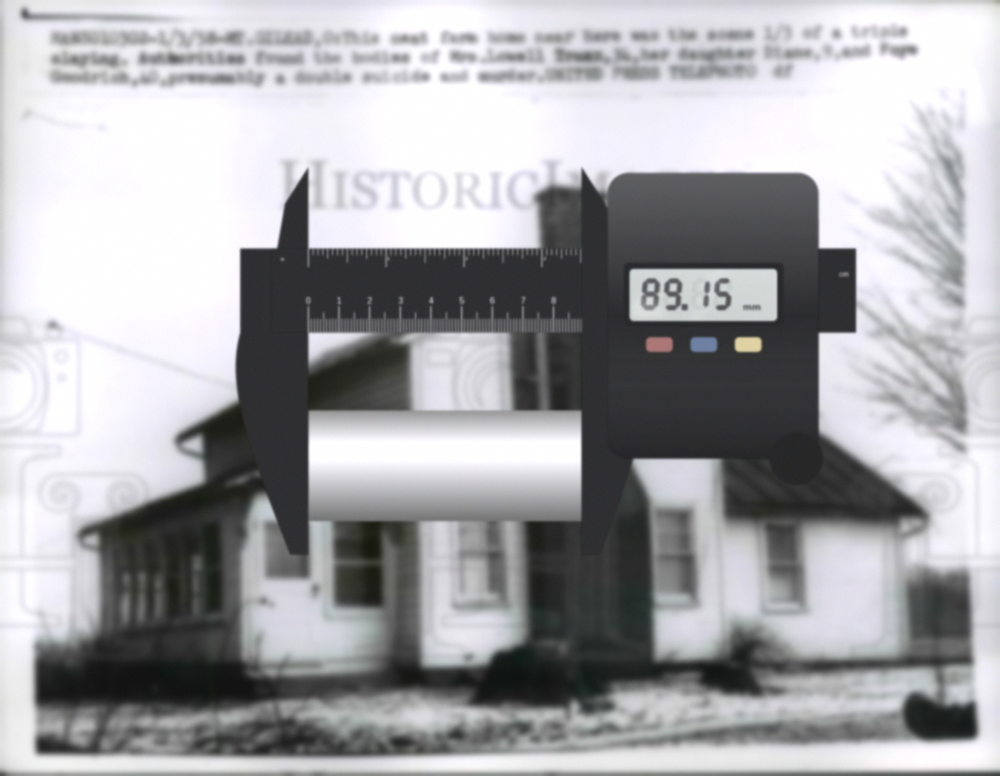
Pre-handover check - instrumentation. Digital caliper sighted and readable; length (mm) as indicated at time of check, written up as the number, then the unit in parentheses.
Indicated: 89.15 (mm)
